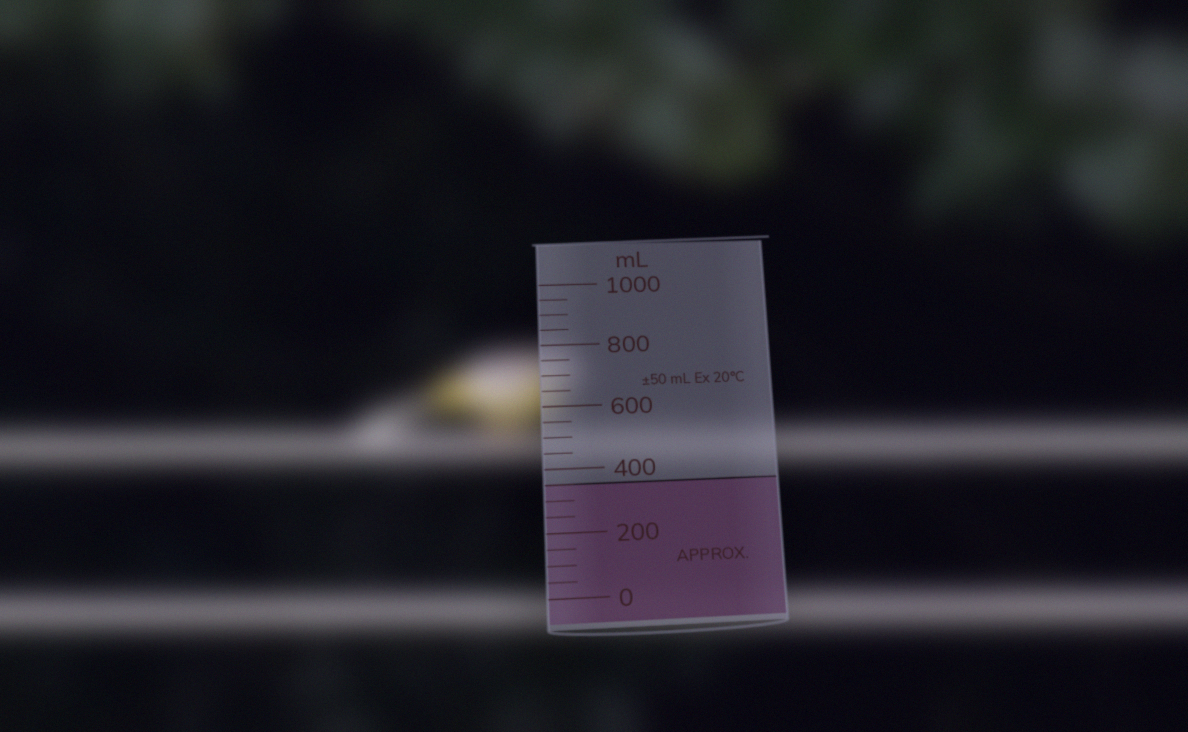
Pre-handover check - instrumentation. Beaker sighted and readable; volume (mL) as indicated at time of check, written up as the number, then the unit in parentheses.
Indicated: 350 (mL)
